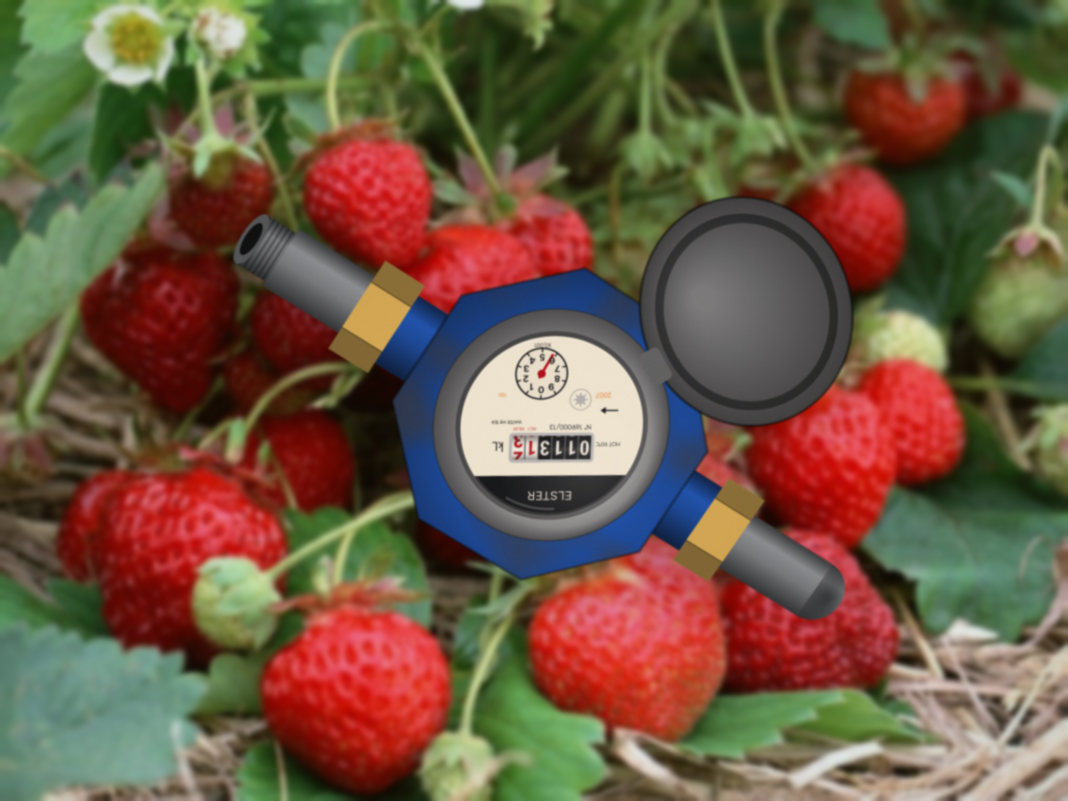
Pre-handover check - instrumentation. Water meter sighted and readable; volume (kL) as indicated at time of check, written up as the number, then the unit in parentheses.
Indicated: 113.125 (kL)
